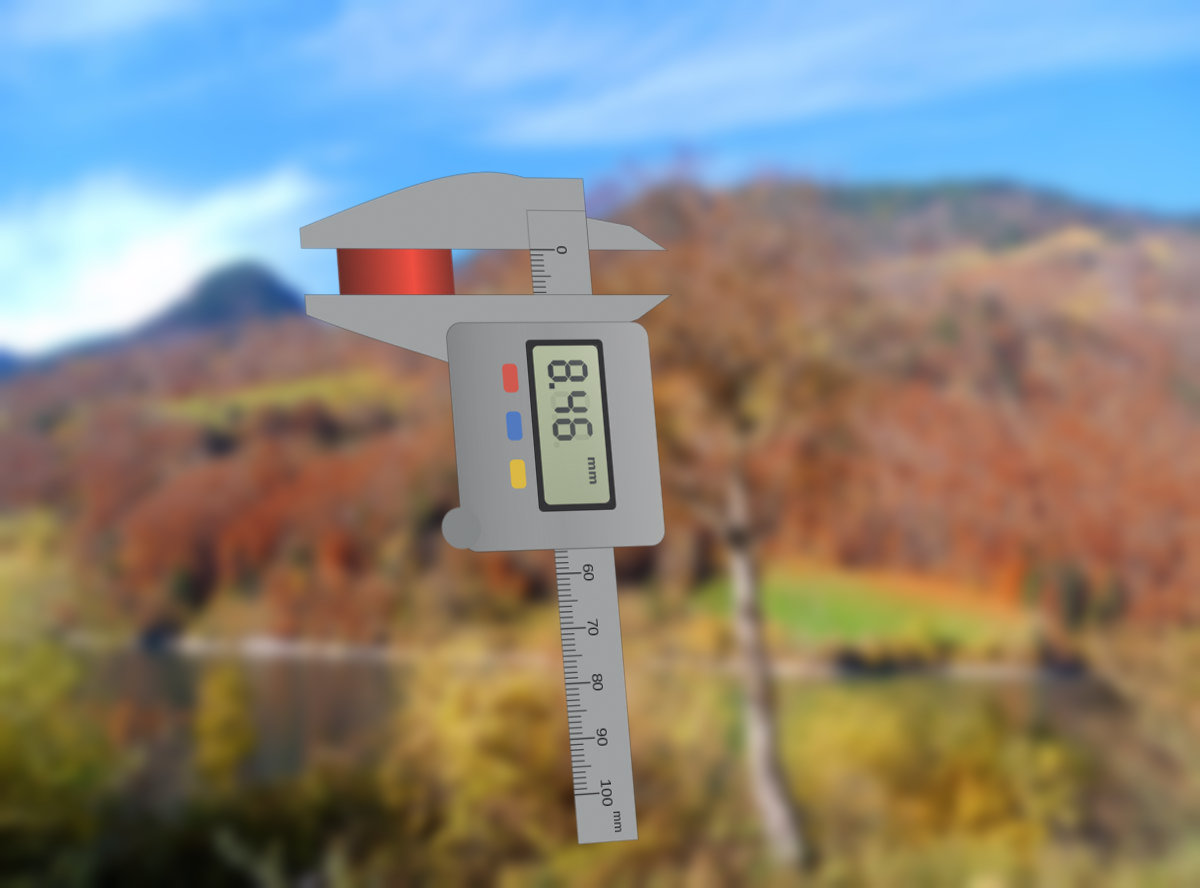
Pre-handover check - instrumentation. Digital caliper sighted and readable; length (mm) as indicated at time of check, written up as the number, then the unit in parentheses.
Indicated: 8.46 (mm)
